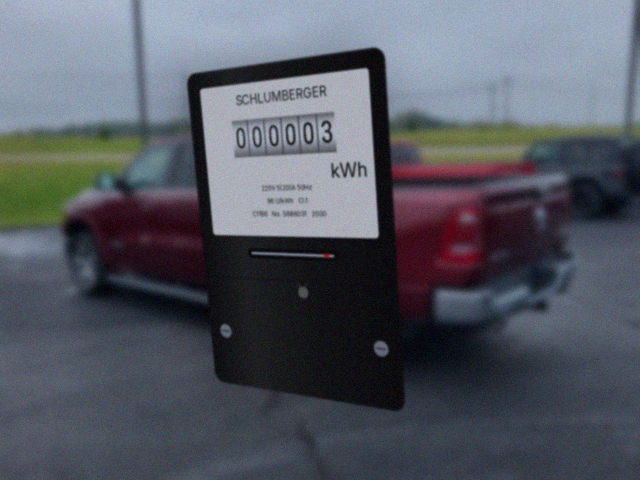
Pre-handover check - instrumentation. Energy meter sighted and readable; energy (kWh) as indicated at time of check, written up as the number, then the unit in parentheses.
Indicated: 3 (kWh)
